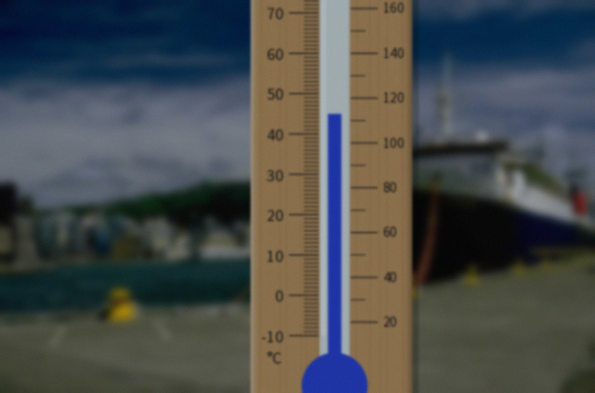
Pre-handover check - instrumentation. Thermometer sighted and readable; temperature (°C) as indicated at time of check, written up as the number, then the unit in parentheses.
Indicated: 45 (°C)
